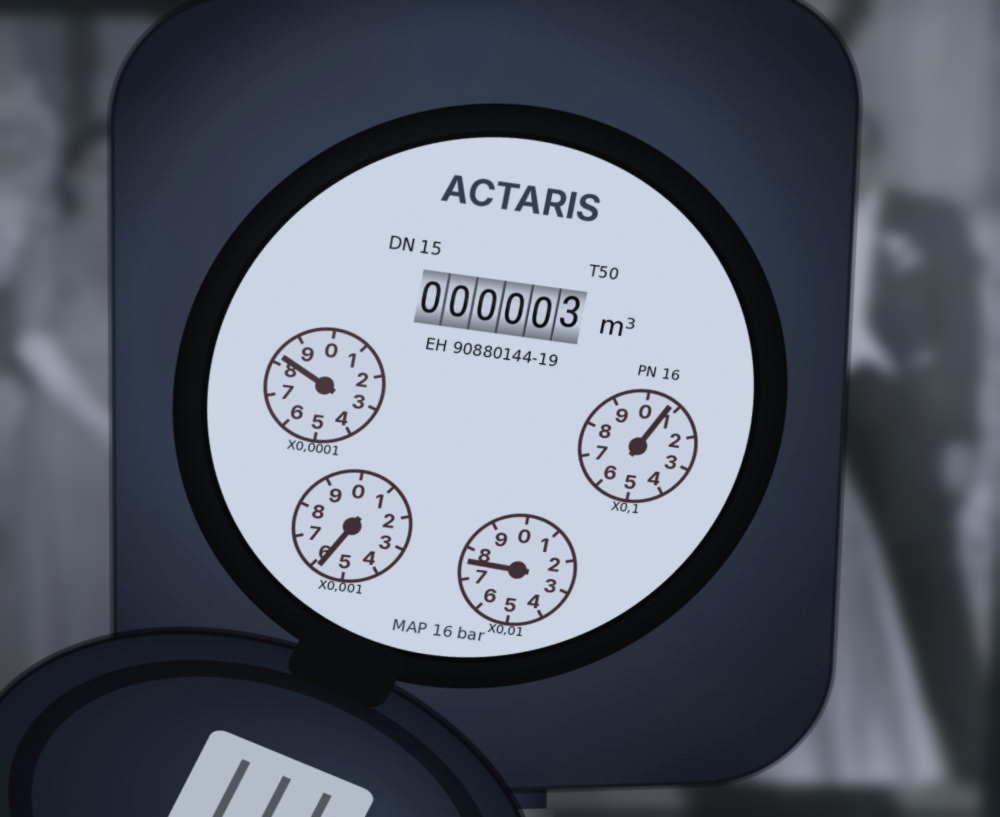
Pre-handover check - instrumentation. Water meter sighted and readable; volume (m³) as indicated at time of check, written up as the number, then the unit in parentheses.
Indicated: 3.0758 (m³)
